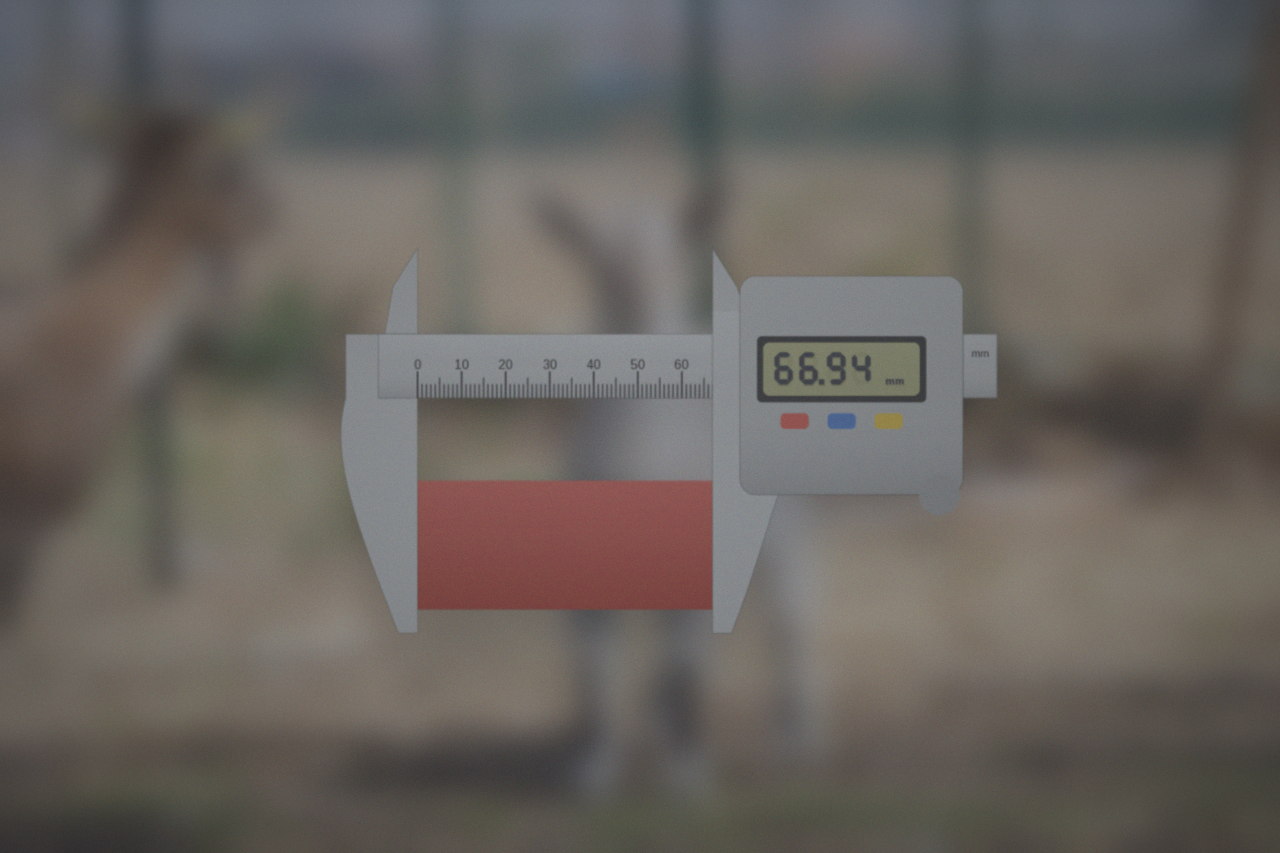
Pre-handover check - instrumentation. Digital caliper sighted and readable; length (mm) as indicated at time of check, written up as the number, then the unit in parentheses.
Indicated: 66.94 (mm)
